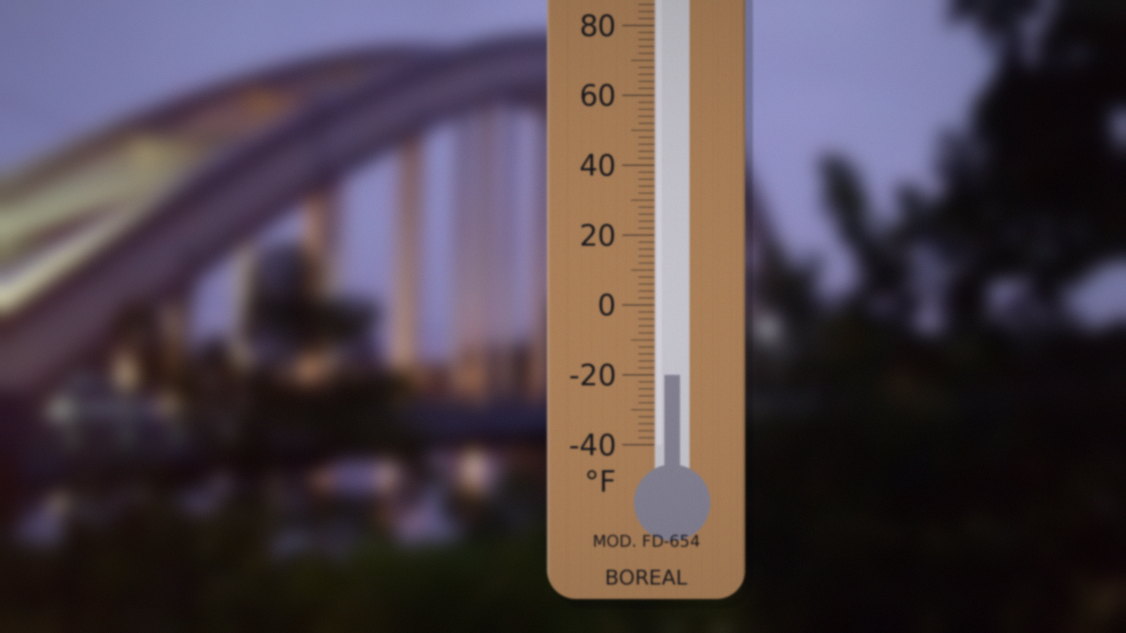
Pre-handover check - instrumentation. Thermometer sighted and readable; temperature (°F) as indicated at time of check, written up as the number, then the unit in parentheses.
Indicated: -20 (°F)
